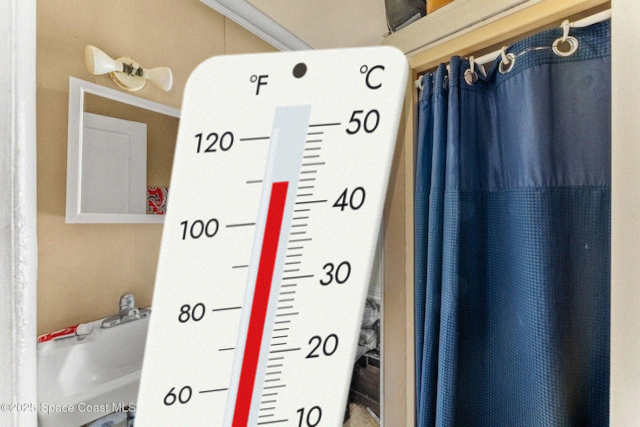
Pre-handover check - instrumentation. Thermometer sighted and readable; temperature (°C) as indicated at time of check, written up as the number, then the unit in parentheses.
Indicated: 43 (°C)
